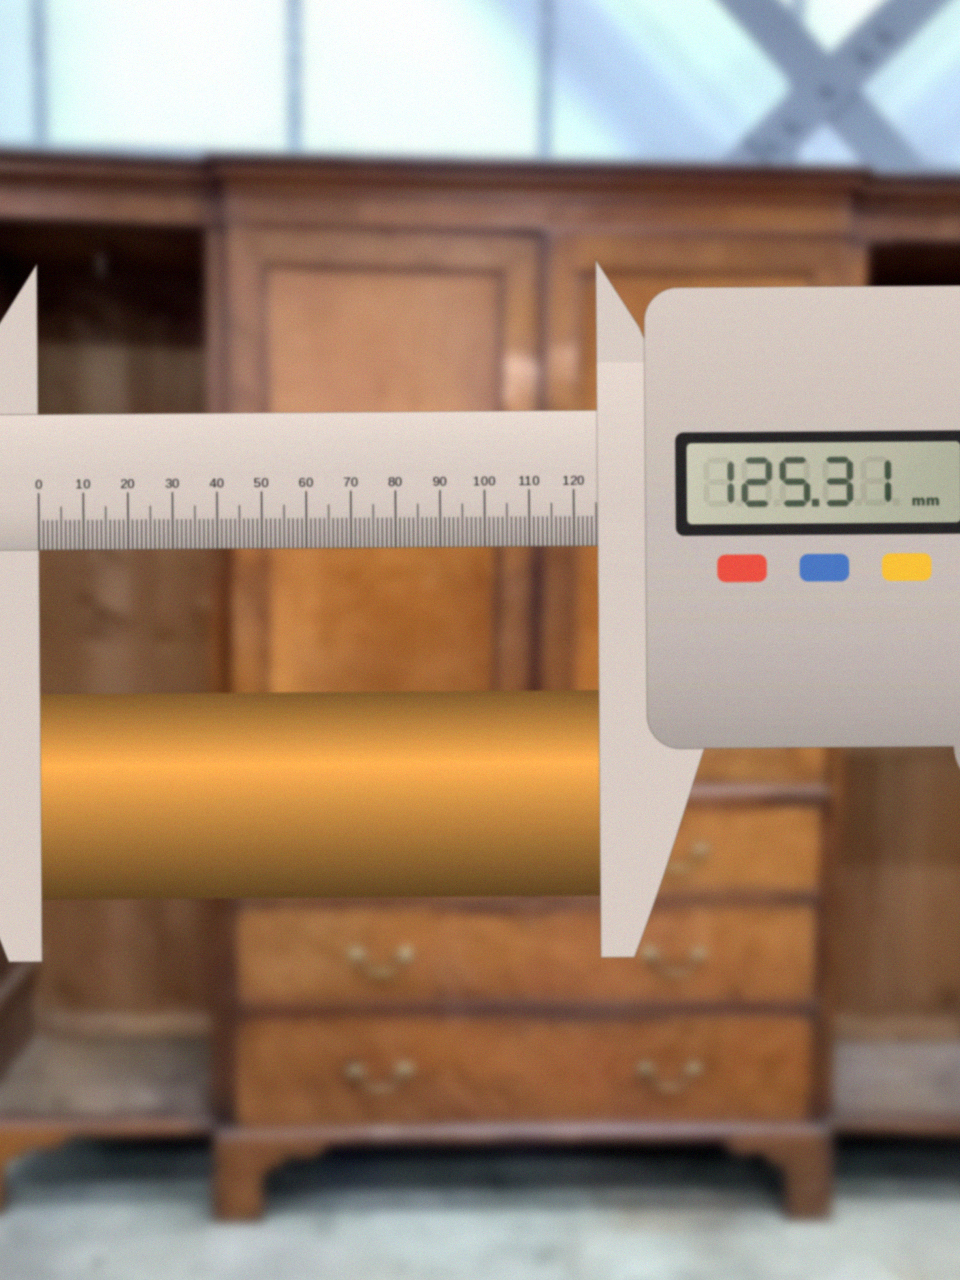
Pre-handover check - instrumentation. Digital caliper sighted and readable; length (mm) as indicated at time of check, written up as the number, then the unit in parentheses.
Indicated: 125.31 (mm)
